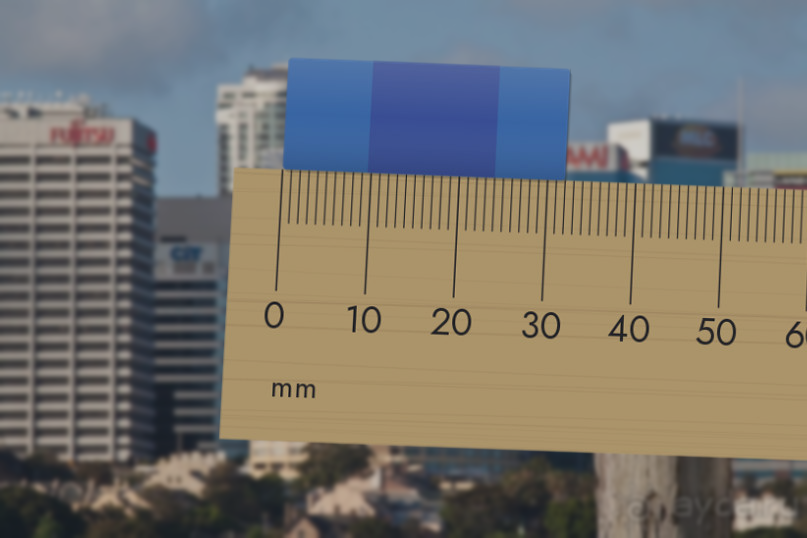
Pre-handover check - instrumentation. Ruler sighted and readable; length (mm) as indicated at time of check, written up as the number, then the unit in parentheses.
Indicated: 32 (mm)
